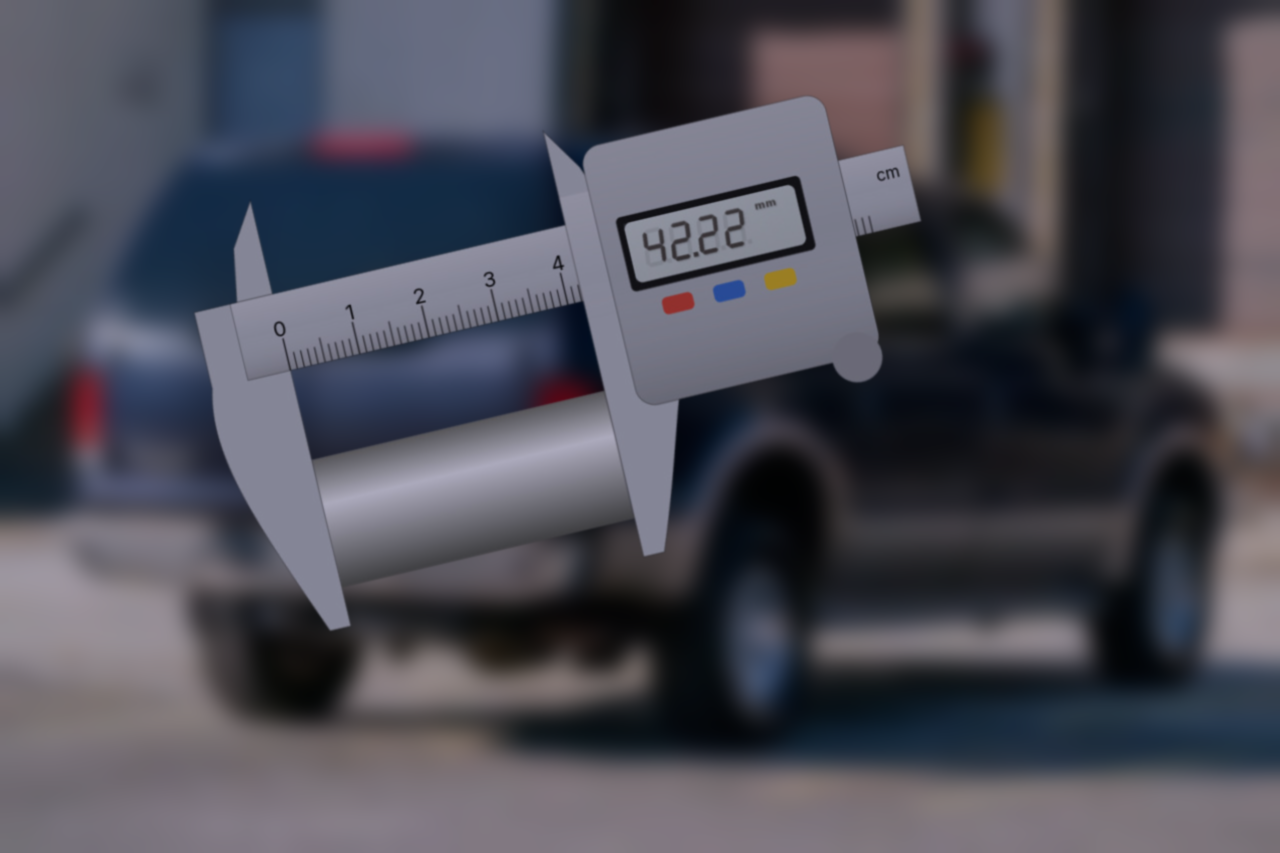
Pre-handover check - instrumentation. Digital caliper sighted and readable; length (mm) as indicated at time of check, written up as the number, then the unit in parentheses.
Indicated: 42.22 (mm)
